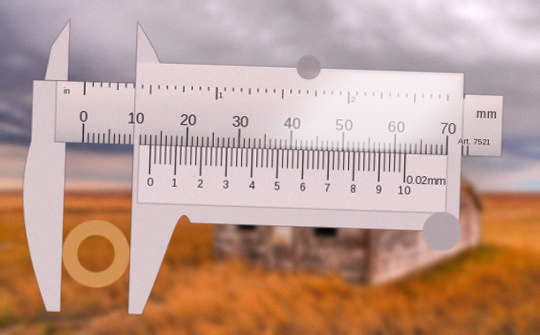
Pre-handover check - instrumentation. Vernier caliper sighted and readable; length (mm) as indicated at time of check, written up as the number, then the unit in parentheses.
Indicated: 13.0 (mm)
